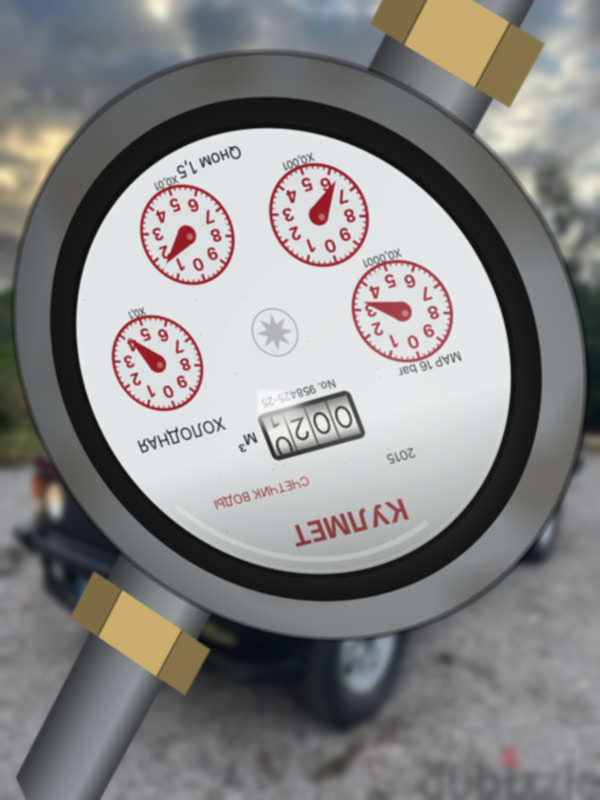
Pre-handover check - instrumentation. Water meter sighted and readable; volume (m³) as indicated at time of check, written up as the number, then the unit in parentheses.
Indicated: 20.4163 (m³)
